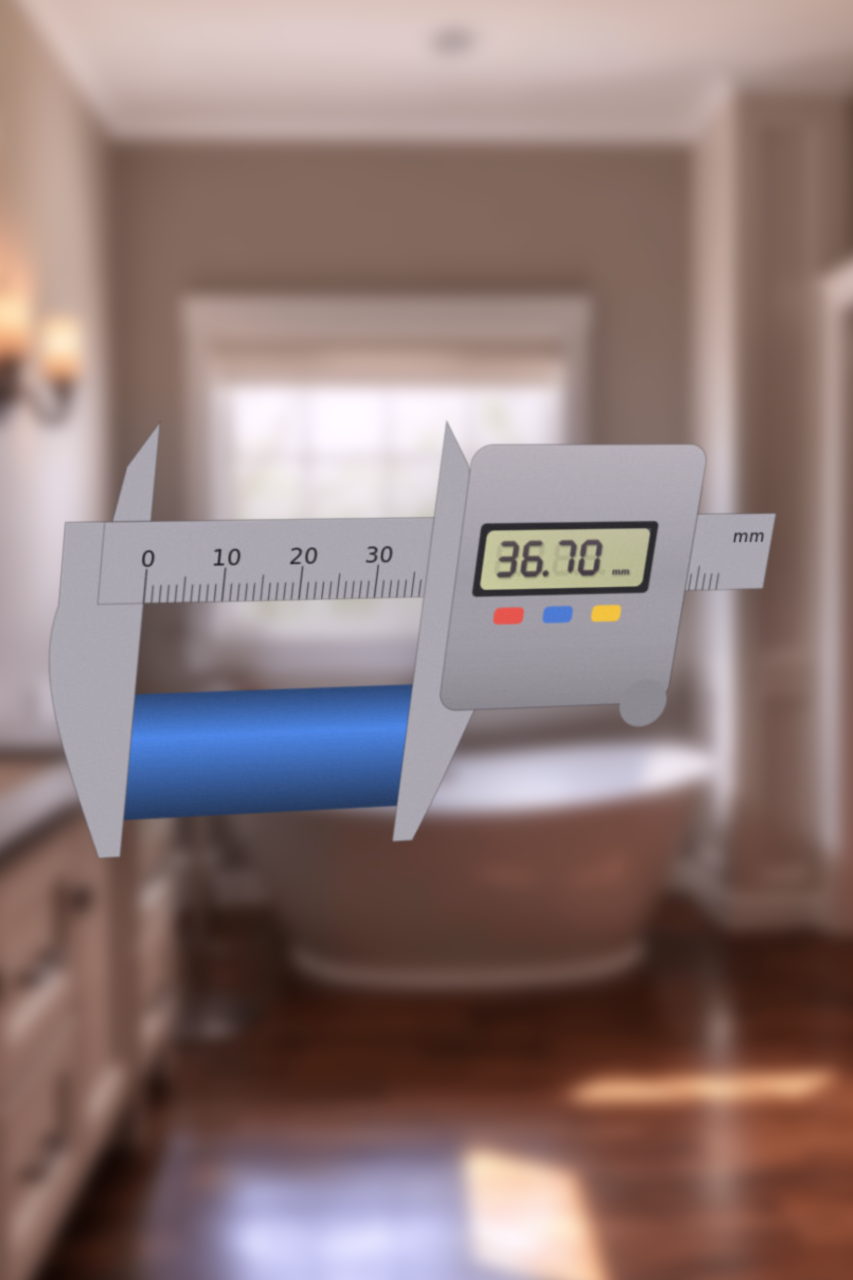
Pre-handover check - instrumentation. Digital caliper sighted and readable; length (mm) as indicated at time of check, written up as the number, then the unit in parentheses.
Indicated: 36.70 (mm)
